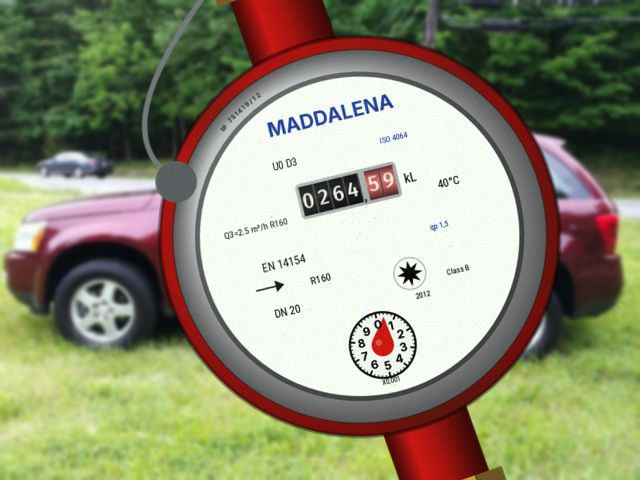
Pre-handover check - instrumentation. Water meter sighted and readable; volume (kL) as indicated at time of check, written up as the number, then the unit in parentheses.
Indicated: 264.590 (kL)
